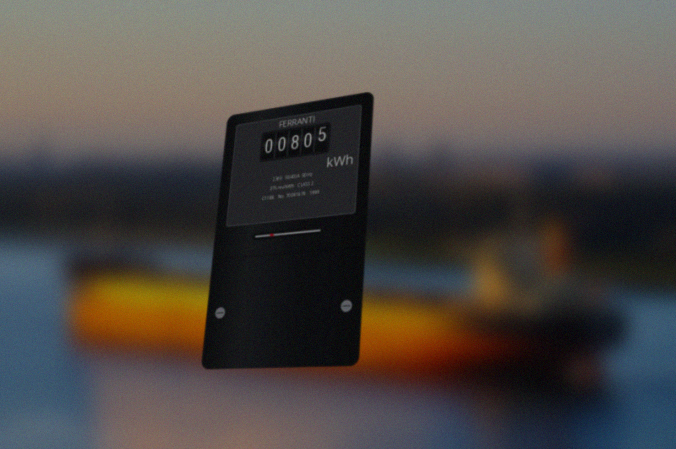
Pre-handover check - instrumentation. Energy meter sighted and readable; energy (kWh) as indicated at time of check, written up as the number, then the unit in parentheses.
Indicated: 805 (kWh)
